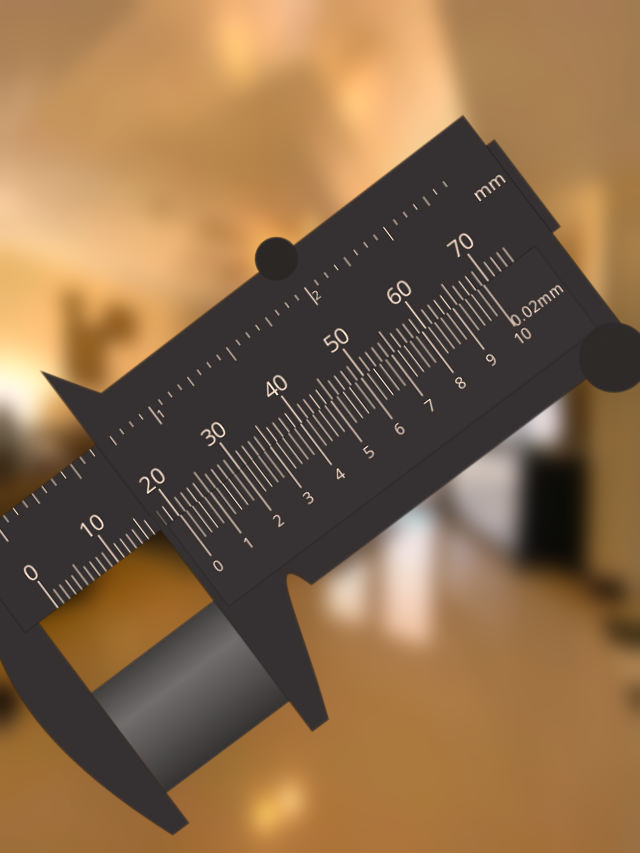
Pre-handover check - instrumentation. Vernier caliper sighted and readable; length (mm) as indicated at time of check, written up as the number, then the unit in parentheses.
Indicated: 20.2 (mm)
